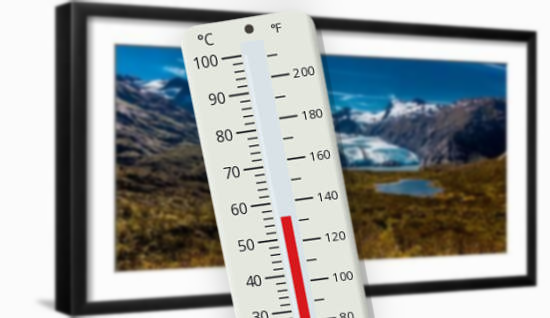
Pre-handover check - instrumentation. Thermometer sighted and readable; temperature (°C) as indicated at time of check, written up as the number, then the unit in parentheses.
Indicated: 56 (°C)
